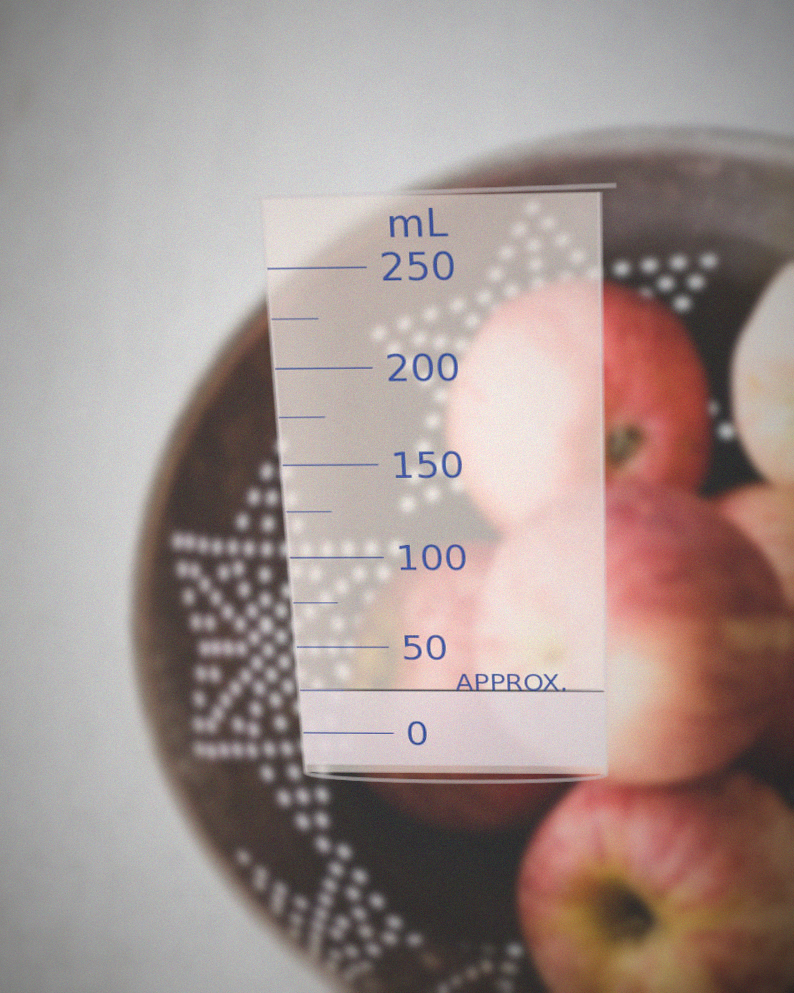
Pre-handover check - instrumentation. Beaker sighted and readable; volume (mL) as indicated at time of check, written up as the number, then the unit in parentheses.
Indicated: 25 (mL)
